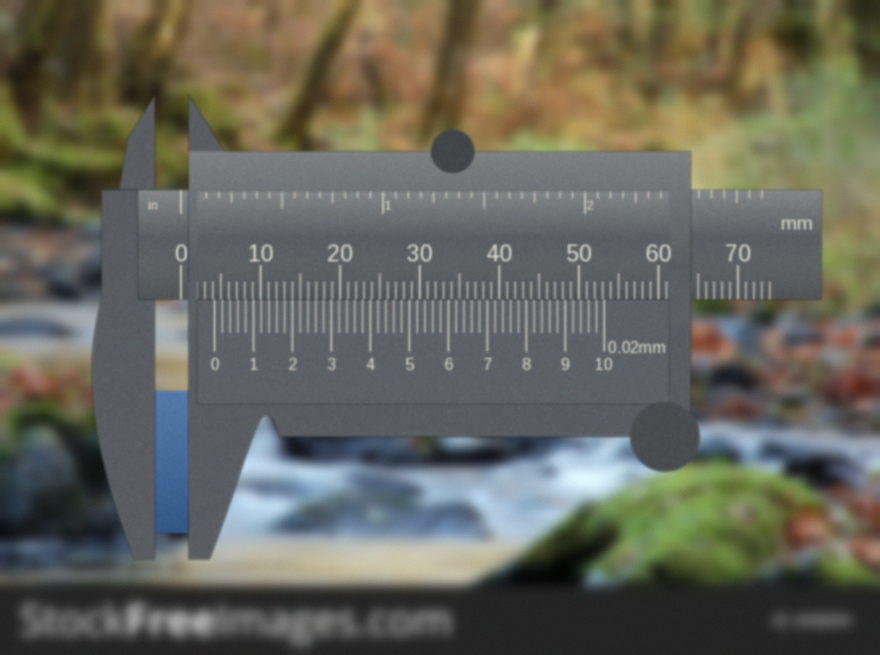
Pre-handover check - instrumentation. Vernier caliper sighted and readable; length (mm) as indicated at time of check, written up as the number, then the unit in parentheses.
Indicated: 4.2 (mm)
